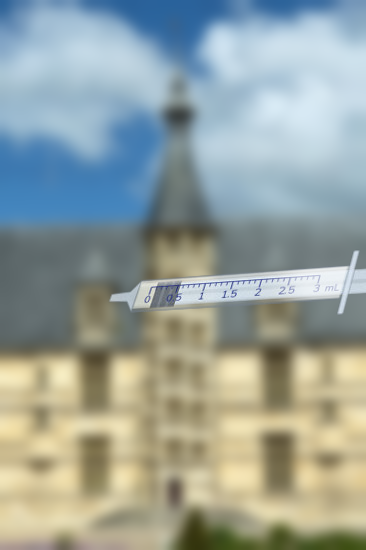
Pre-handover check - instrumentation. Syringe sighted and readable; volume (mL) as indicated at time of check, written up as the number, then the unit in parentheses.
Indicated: 0.1 (mL)
